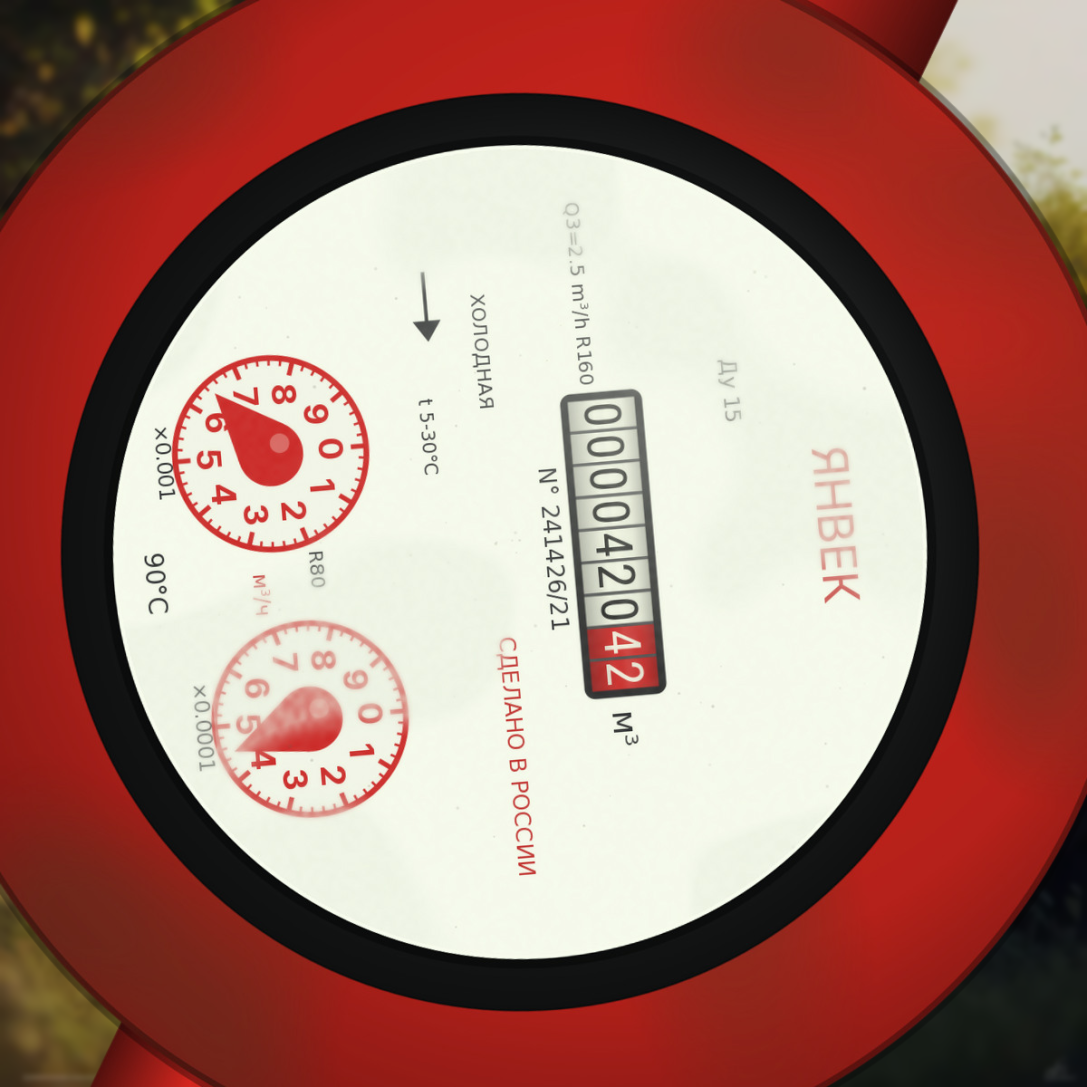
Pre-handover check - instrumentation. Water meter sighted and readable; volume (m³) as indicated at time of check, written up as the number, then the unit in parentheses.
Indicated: 420.4264 (m³)
